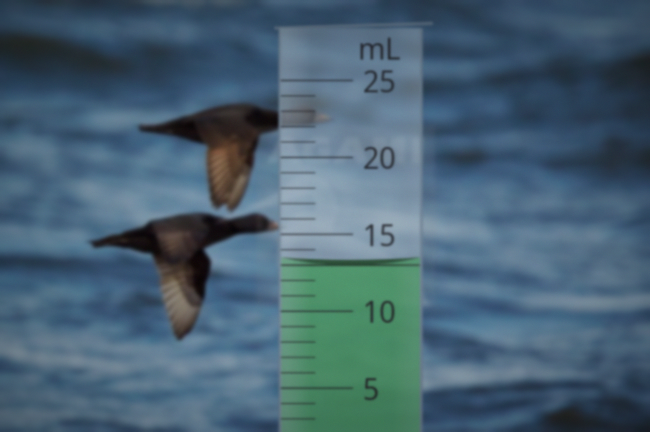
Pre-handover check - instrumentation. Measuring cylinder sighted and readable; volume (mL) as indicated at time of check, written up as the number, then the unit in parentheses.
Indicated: 13 (mL)
